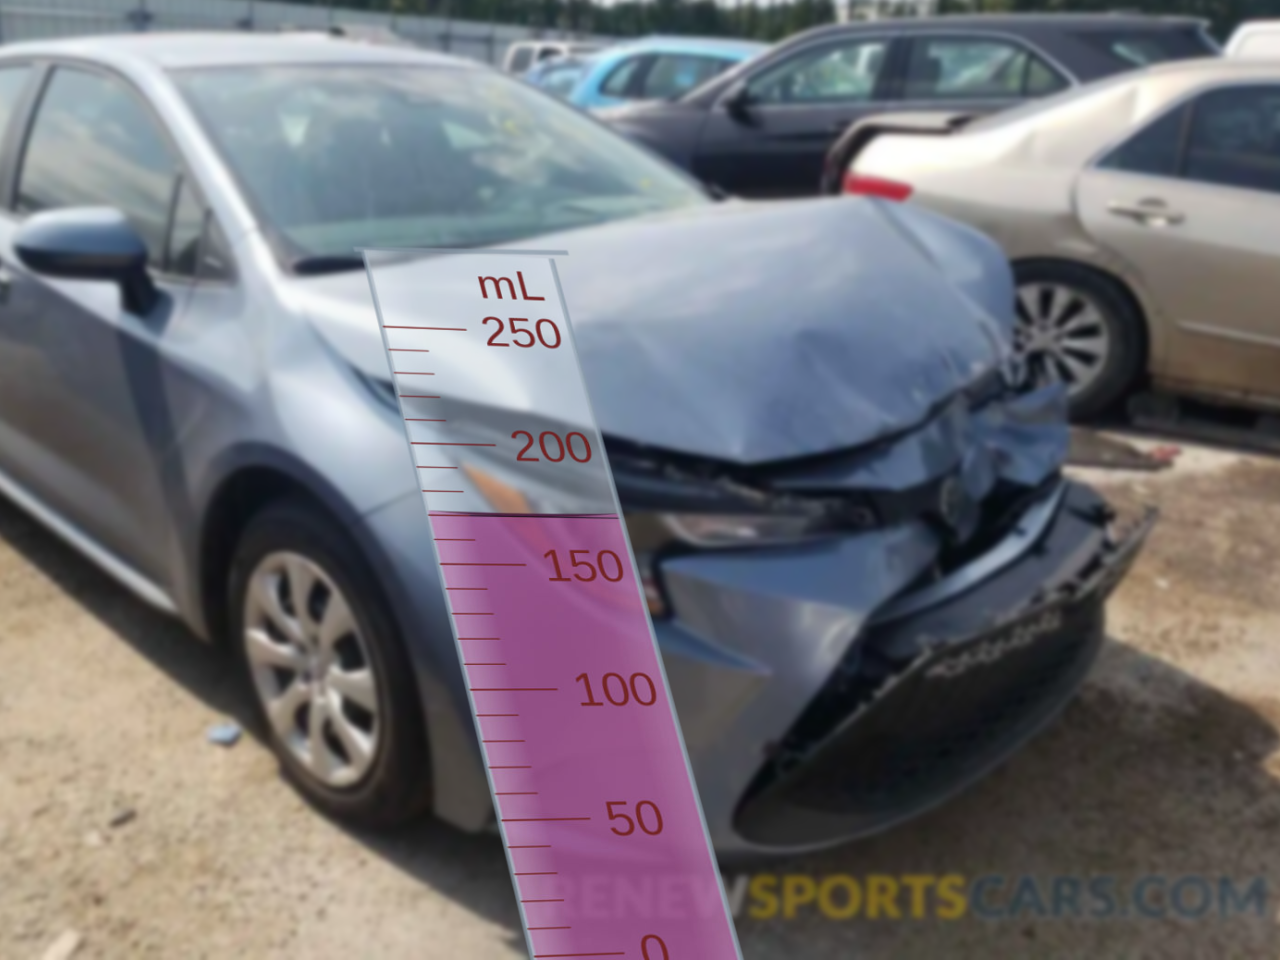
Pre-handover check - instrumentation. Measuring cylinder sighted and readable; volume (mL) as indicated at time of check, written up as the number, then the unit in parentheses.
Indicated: 170 (mL)
